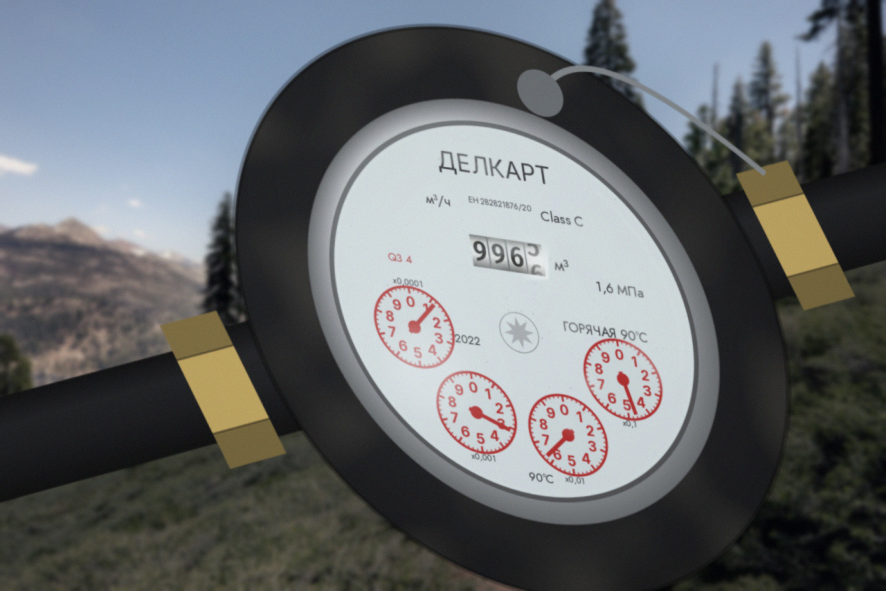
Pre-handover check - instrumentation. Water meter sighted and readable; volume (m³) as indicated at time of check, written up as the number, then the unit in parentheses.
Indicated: 9965.4631 (m³)
